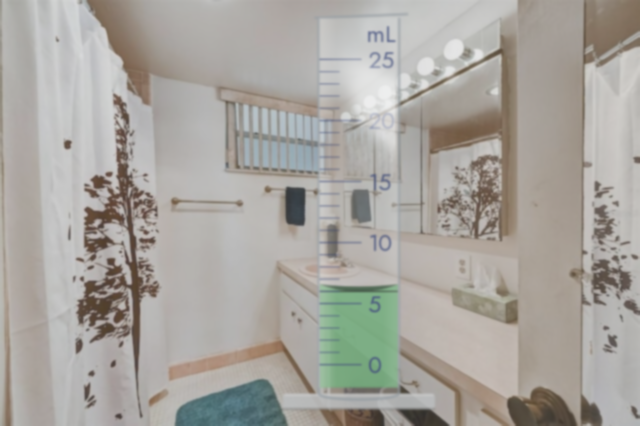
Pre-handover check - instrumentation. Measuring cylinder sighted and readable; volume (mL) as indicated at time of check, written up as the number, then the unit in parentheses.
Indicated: 6 (mL)
